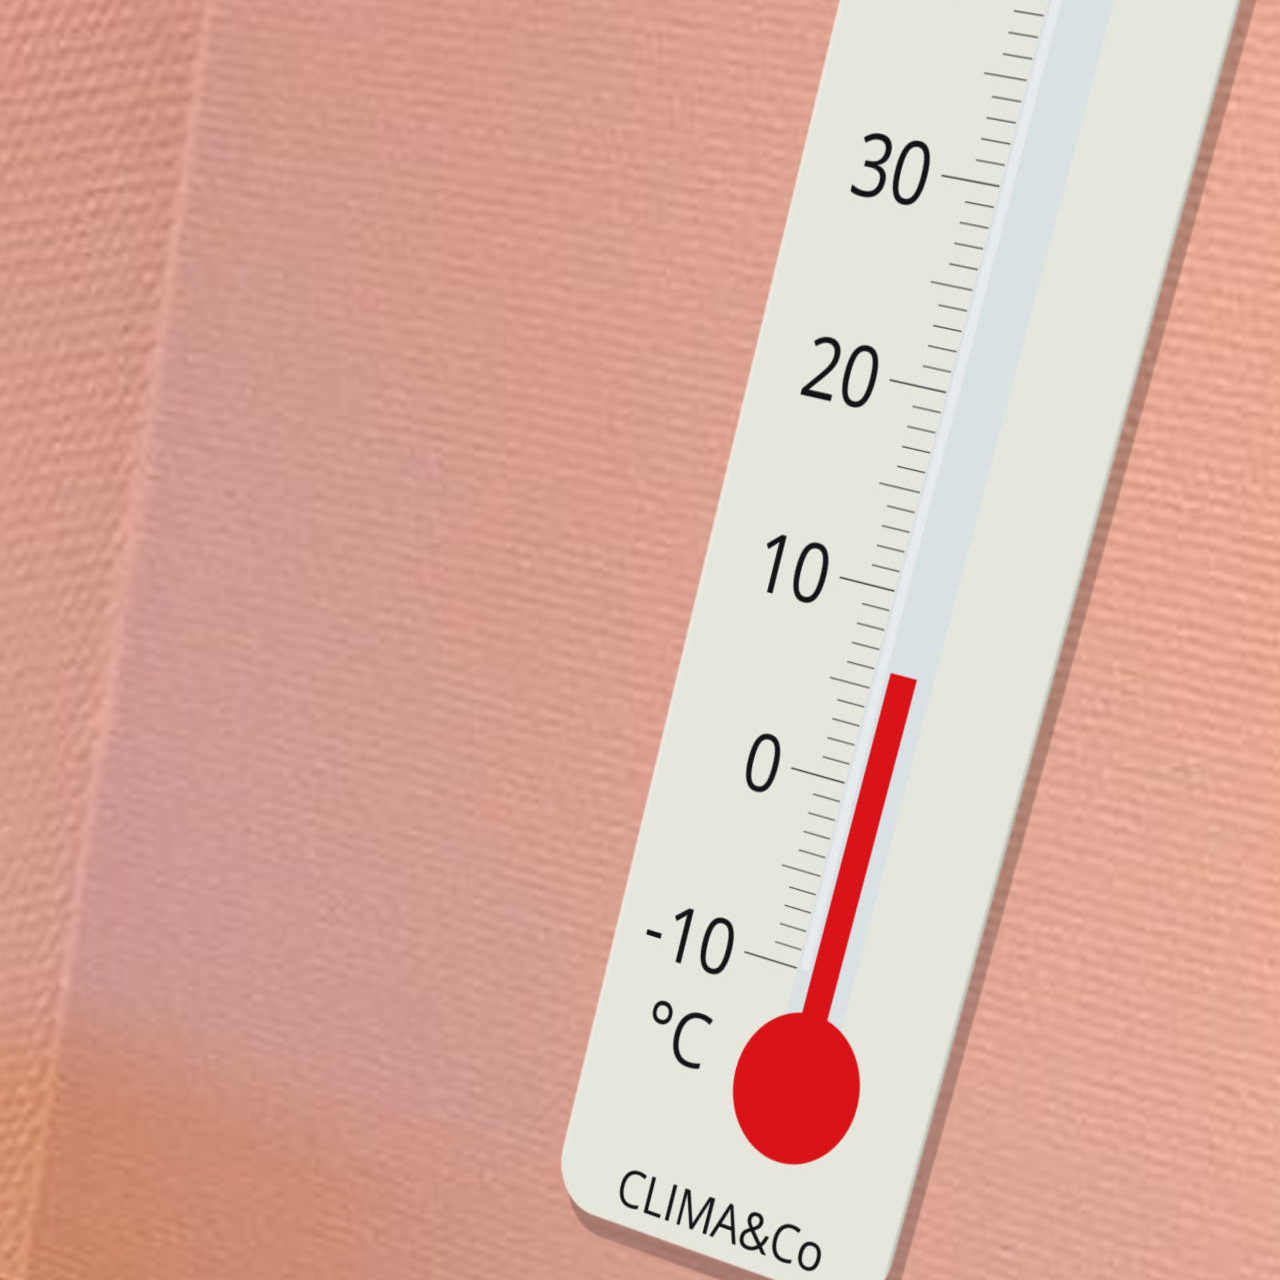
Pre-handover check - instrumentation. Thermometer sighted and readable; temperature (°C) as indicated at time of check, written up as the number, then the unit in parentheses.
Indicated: 6 (°C)
